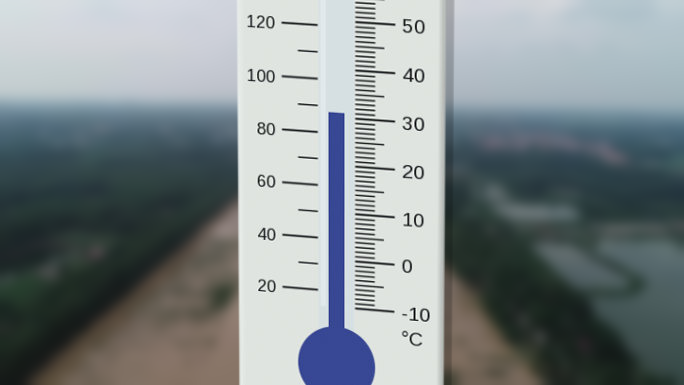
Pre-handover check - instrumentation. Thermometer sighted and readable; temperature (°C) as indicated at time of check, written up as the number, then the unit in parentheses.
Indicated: 31 (°C)
